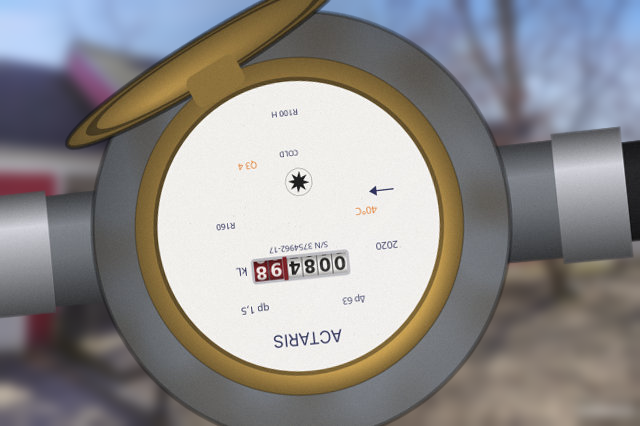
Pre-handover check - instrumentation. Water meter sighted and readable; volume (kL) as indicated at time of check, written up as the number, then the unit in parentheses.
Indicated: 84.98 (kL)
